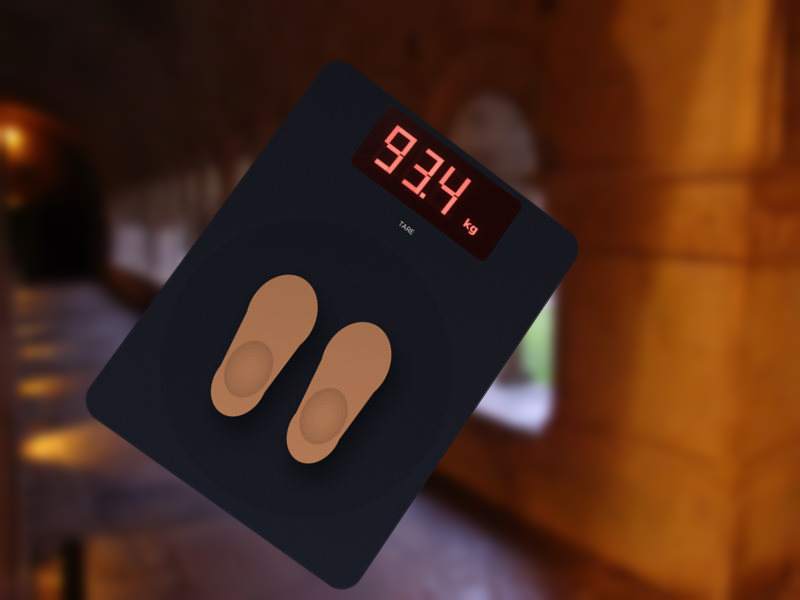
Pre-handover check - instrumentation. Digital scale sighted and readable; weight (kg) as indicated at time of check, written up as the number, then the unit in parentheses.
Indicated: 93.4 (kg)
